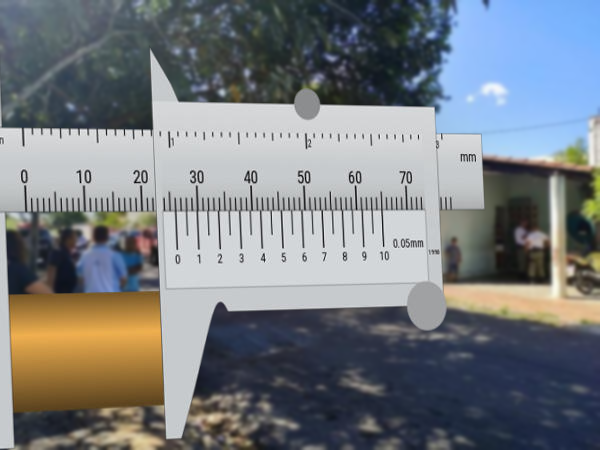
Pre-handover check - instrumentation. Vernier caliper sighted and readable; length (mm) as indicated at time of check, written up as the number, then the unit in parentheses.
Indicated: 26.0 (mm)
